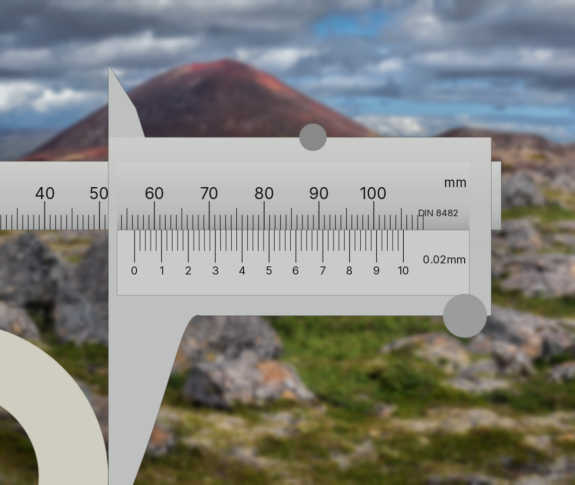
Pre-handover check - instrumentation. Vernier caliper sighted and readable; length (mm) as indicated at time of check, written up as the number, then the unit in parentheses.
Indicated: 56.4 (mm)
